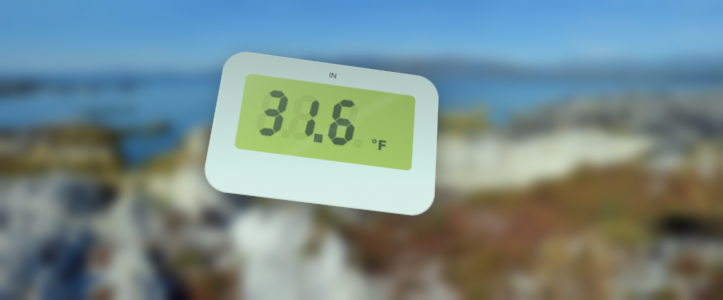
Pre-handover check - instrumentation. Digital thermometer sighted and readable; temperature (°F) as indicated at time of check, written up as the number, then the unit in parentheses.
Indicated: 31.6 (°F)
